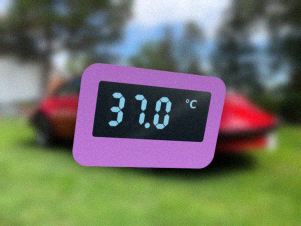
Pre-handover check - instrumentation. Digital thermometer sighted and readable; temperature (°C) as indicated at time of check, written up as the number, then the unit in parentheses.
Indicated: 37.0 (°C)
